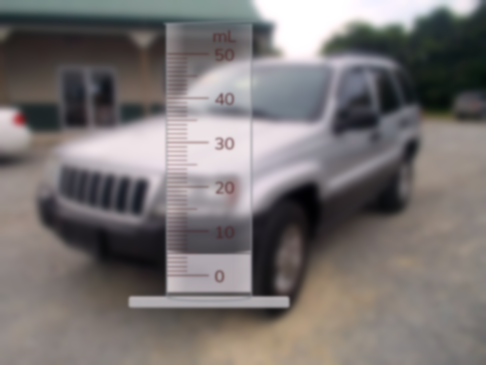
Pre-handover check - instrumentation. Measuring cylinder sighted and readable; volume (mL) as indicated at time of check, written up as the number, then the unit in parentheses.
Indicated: 5 (mL)
